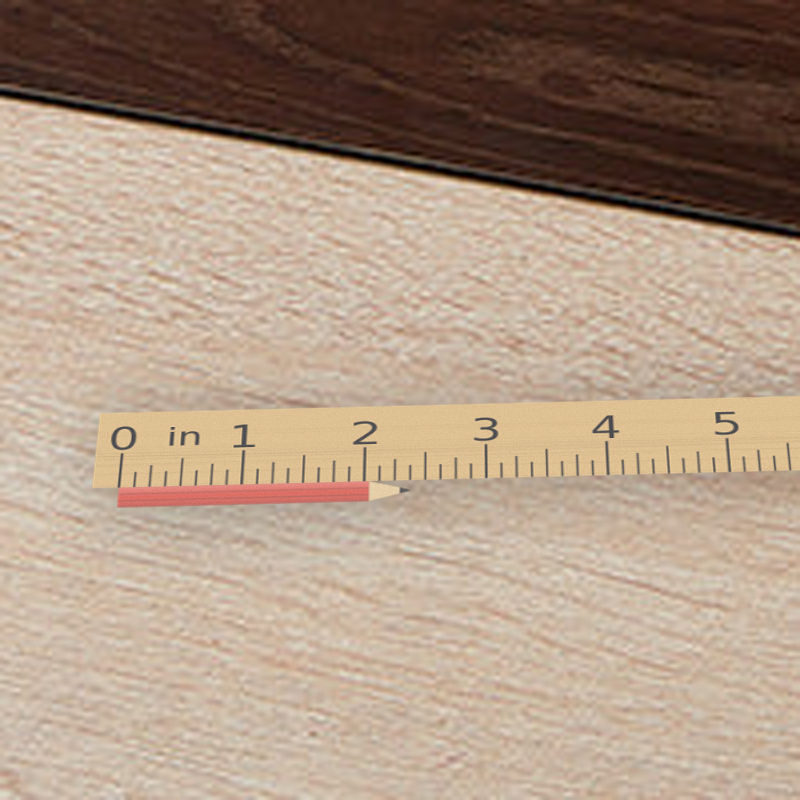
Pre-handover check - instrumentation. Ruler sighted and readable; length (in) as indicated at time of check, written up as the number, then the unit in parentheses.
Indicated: 2.375 (in)
